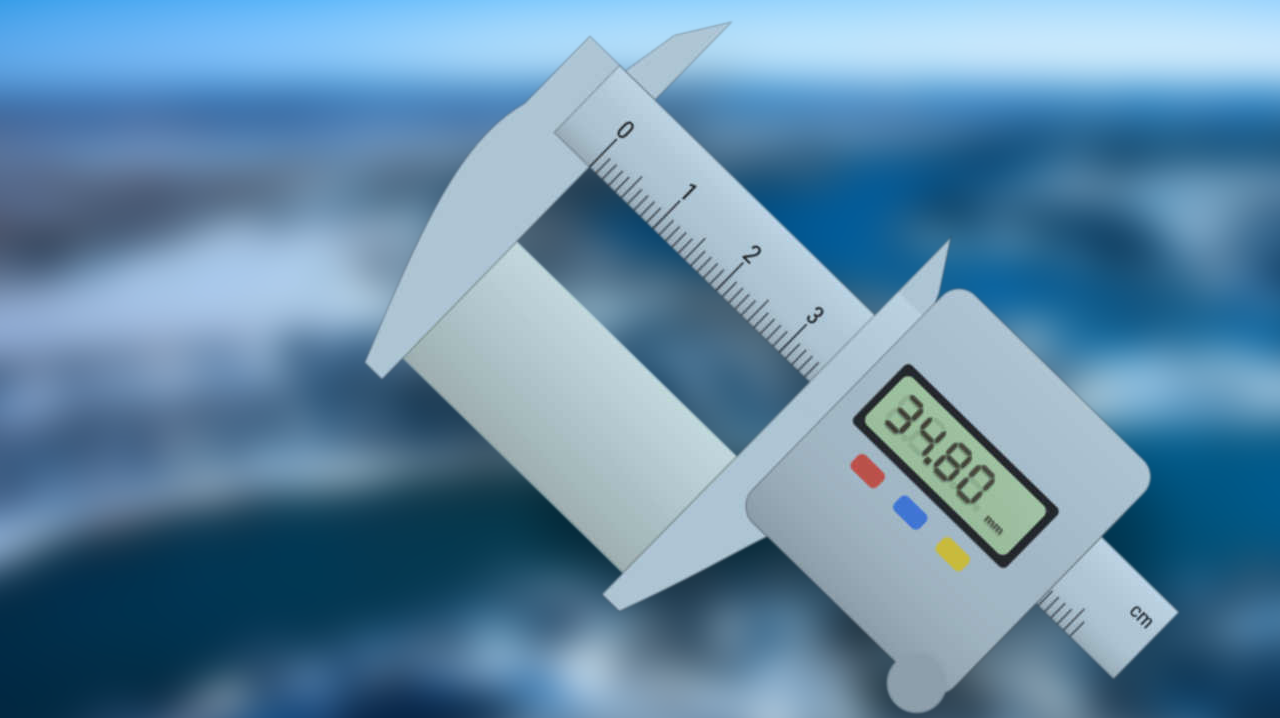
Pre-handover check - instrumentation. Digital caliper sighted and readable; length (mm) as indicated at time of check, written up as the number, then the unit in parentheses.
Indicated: 34.80 (mm)
